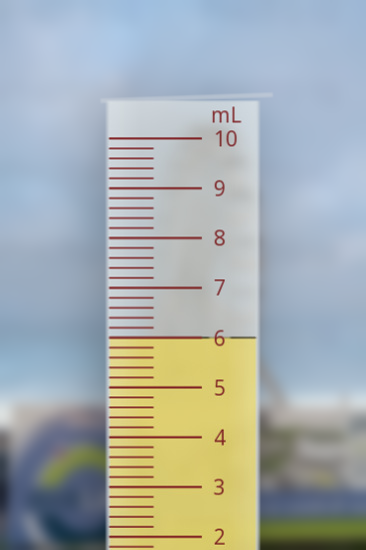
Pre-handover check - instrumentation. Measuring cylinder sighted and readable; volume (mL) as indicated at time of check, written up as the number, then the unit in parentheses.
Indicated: 6 (mL)
